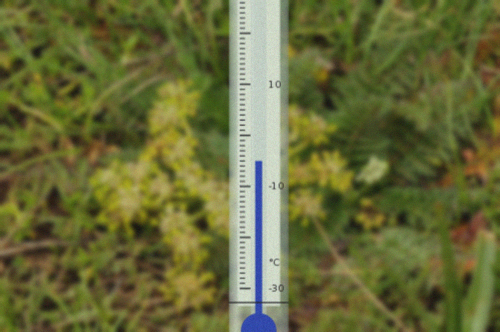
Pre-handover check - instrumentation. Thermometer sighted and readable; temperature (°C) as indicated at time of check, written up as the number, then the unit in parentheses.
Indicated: -5 (°C)
